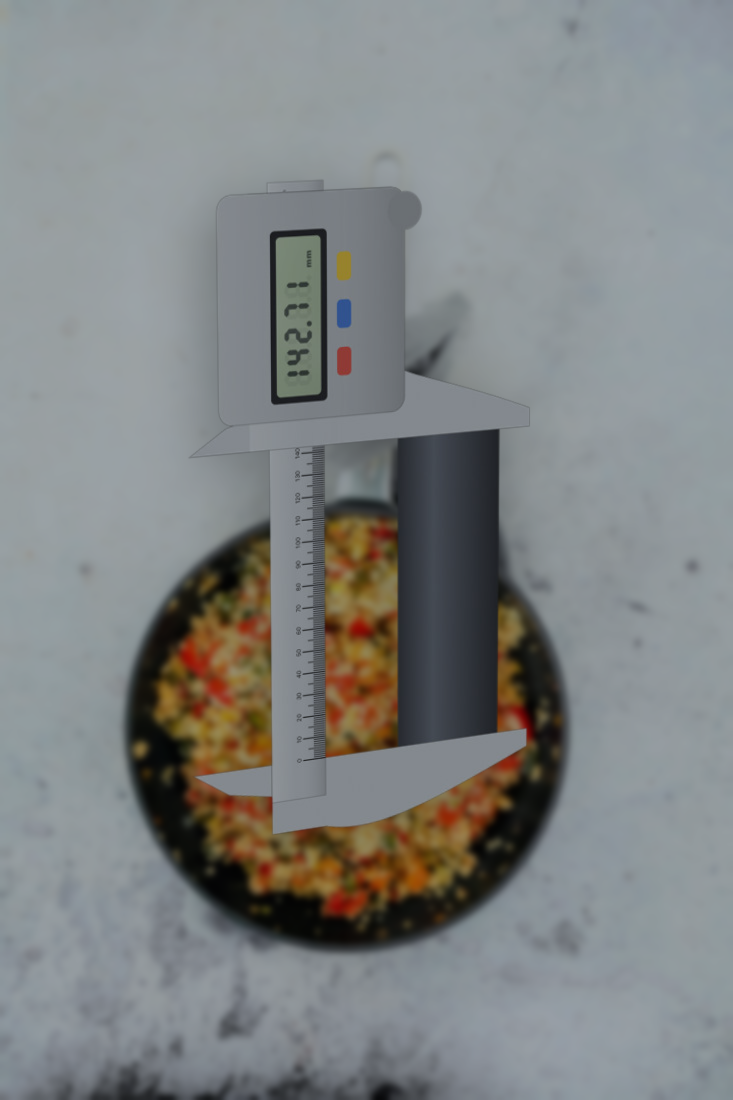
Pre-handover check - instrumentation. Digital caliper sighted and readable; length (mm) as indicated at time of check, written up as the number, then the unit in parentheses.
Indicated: 142.71 (mm)
